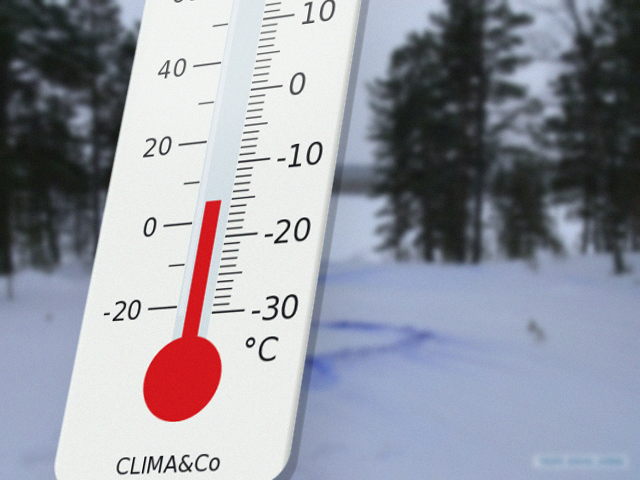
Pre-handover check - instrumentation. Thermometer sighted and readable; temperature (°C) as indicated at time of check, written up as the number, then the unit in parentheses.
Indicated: -15 (°C)
